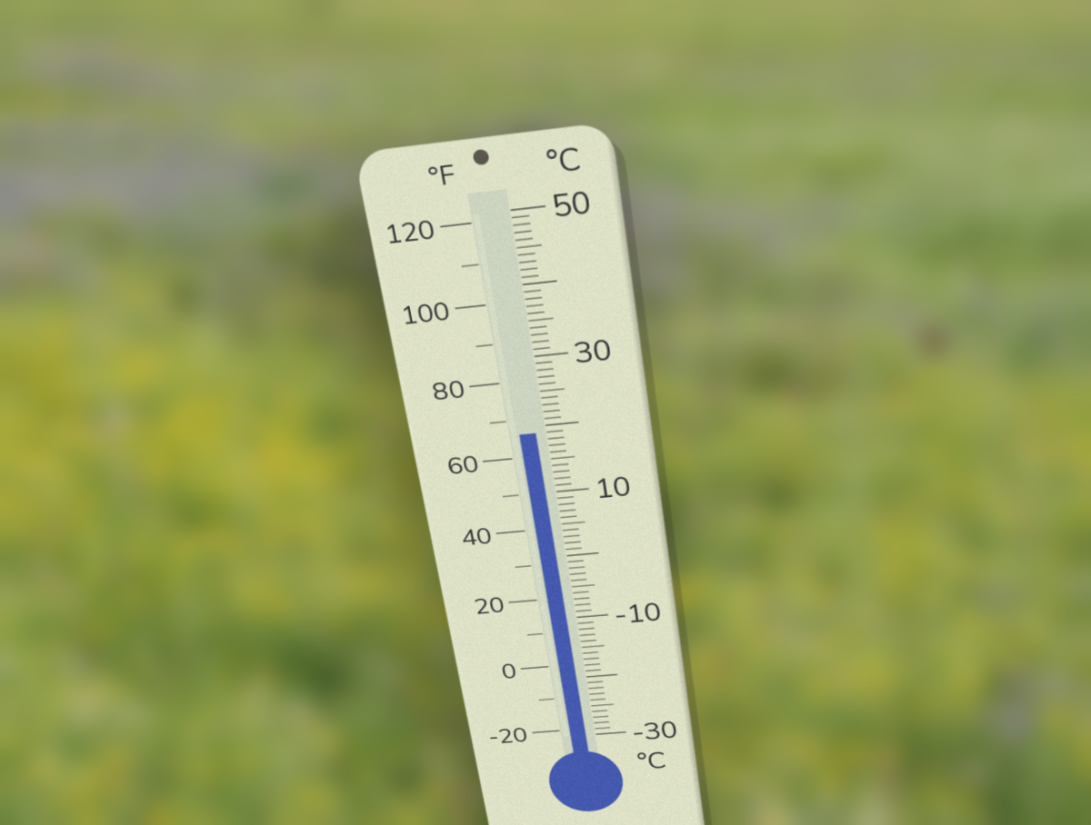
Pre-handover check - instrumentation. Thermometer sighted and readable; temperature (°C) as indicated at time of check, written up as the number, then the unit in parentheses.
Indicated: 19 (°C)
